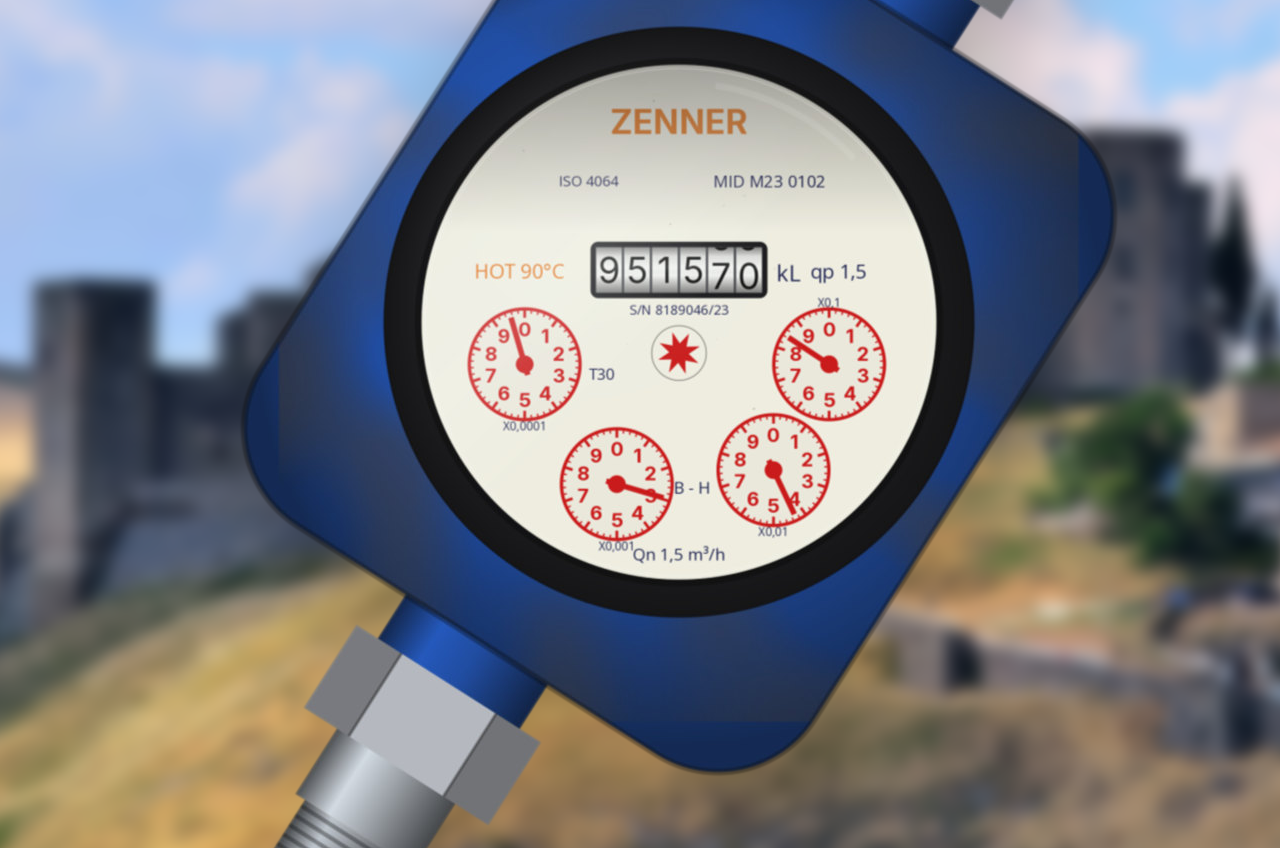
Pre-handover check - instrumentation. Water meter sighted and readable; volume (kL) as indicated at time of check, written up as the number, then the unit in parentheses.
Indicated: 951569.8429 (kL)
